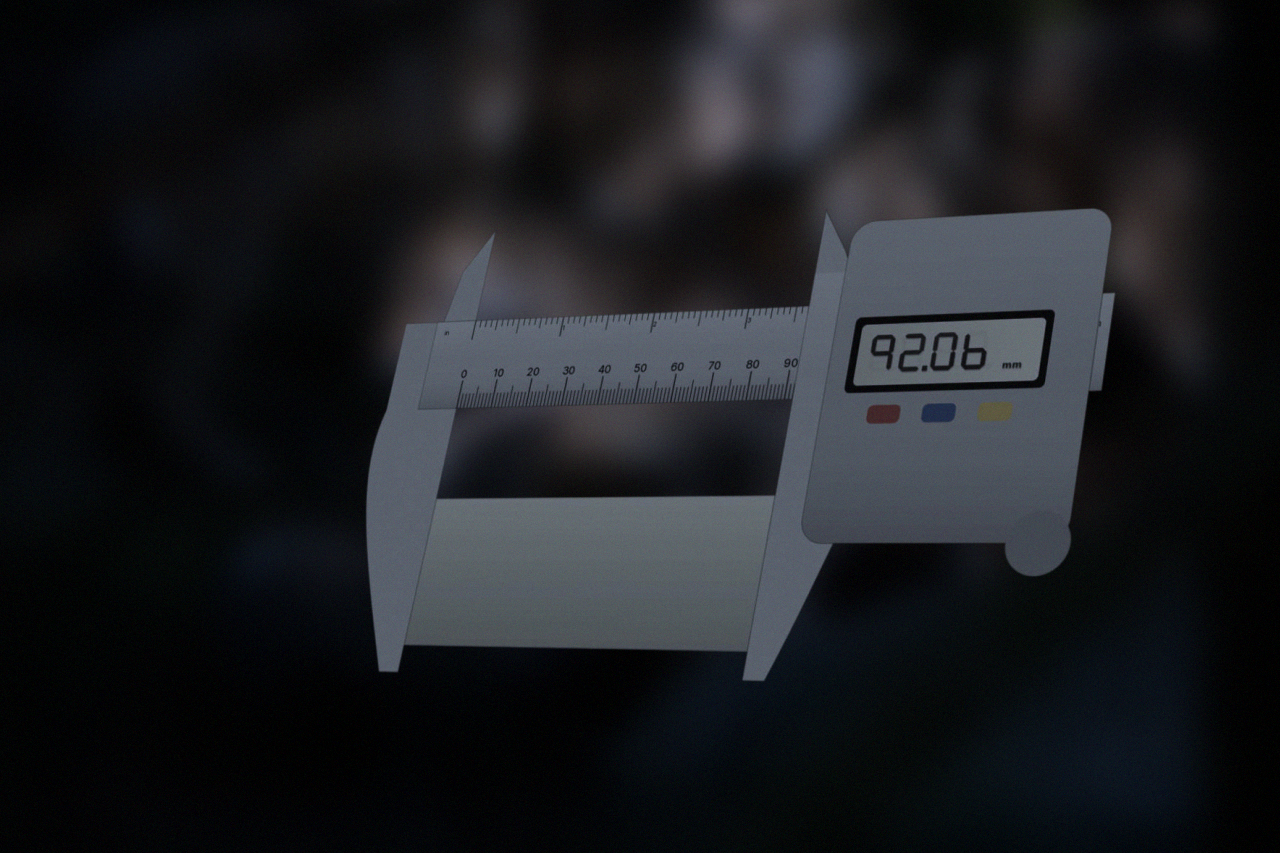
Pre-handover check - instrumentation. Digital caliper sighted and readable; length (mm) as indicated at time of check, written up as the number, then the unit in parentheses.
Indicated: 92.06 (mm)
